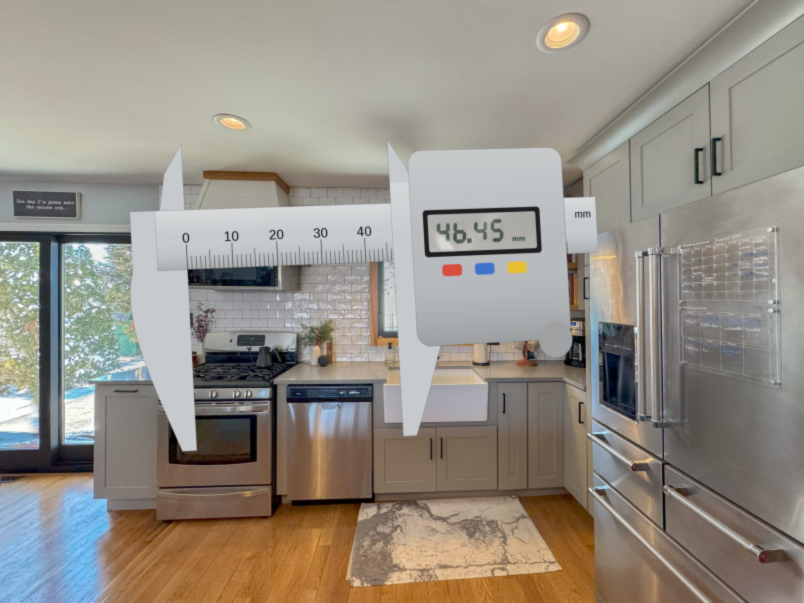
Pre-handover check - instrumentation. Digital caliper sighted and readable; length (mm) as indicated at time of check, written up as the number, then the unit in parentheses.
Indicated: 46.45 (mm)
